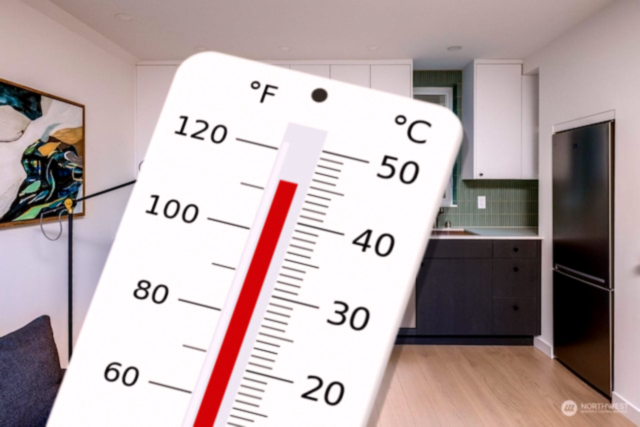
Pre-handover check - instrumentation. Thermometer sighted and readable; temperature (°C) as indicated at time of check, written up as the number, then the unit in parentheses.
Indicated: 45 (°C)
